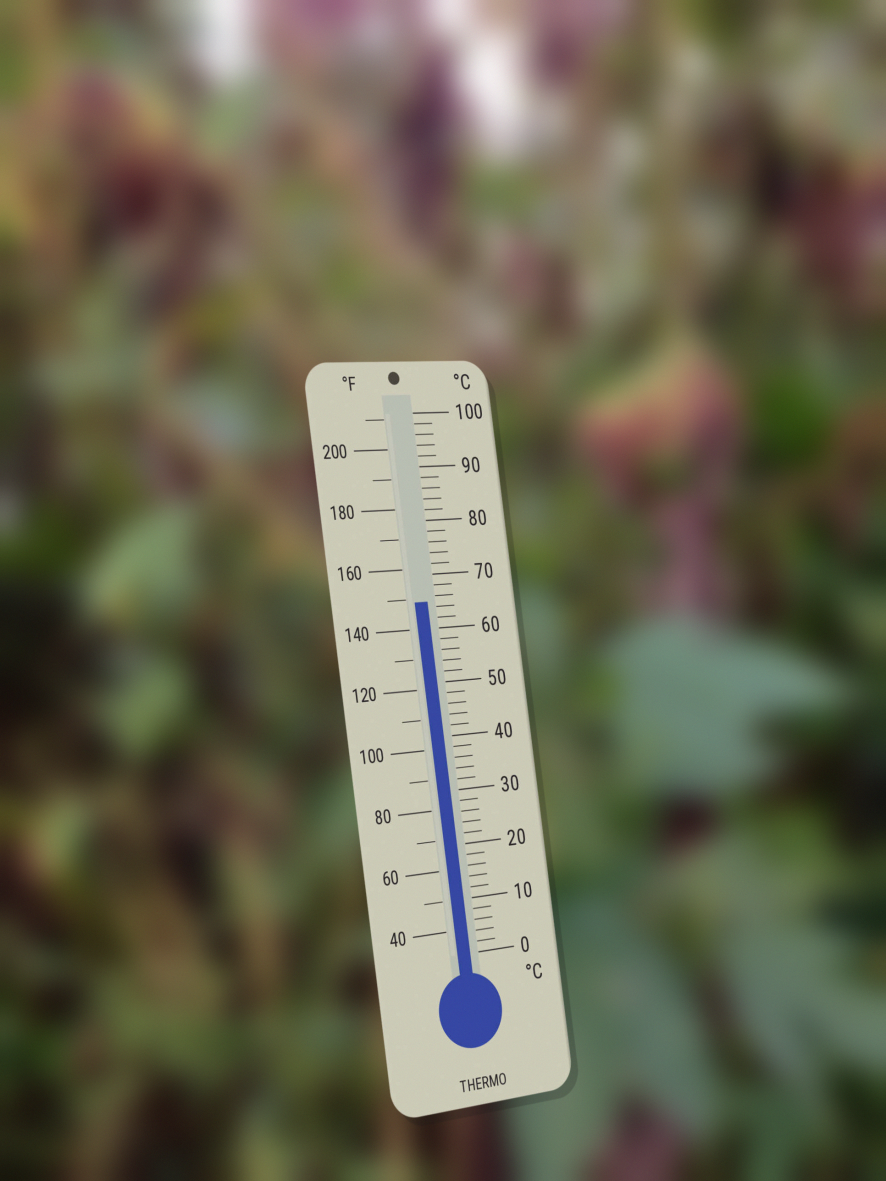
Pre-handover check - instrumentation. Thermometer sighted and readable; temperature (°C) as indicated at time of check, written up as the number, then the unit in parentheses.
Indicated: 65 (°C)
